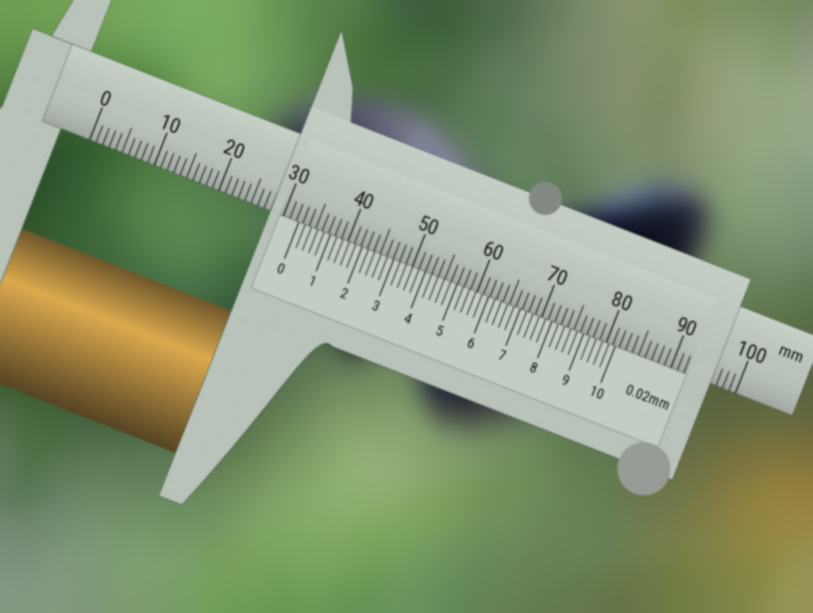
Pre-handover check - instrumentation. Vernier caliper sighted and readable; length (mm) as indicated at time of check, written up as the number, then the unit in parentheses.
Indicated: 32.4 (mm)
